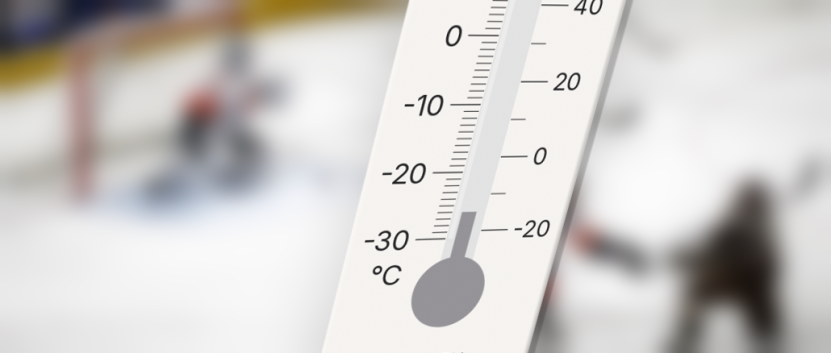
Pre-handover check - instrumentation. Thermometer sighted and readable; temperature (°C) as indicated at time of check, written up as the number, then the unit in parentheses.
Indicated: -26 (°C)
